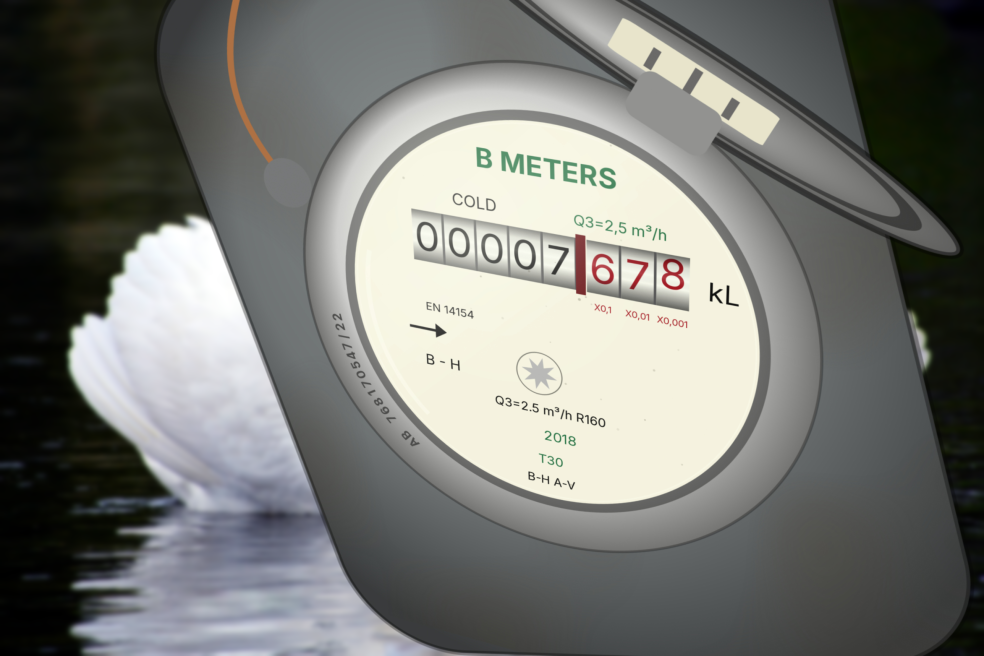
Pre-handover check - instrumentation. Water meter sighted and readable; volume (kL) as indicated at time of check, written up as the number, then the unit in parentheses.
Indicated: 7.678 (kL)
